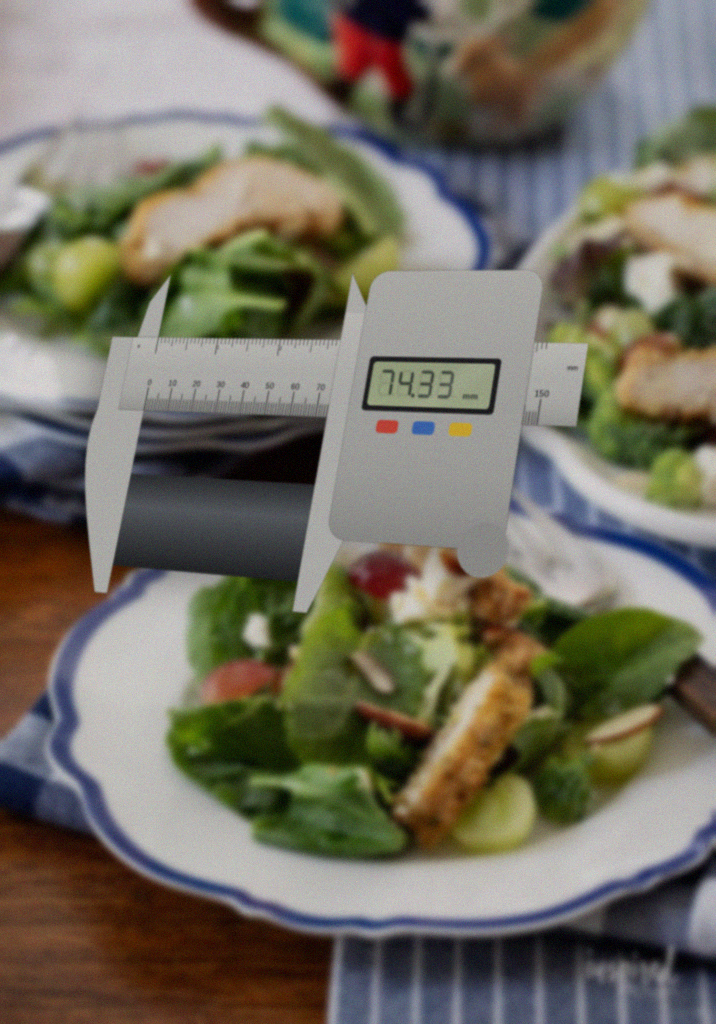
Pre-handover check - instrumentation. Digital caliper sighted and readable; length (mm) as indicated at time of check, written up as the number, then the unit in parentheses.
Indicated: 74.33 (mm)
